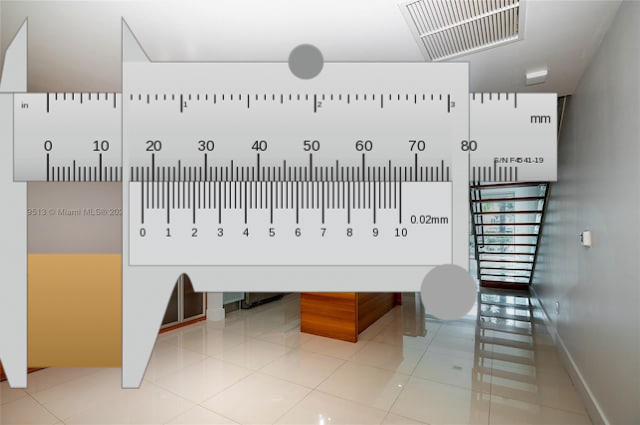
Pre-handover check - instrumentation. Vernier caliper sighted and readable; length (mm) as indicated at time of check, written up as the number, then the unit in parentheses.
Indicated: 18.0 (mm)
